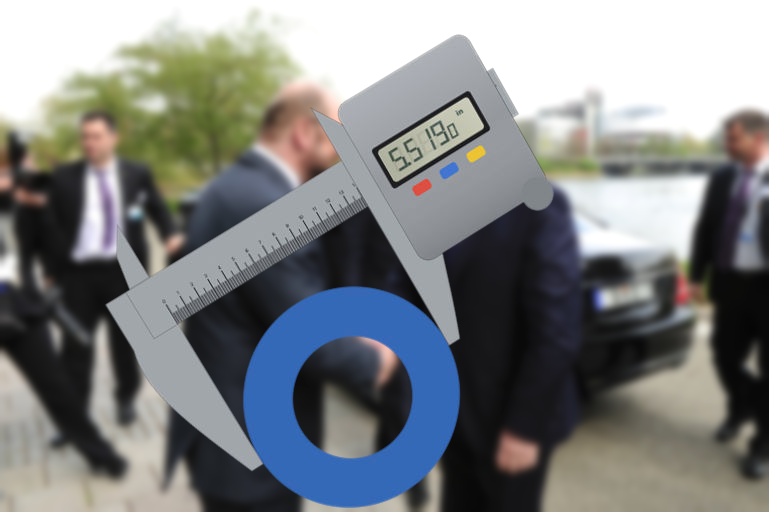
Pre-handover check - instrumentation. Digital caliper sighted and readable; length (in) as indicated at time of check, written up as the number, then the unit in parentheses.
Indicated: 5.5190 (in)
